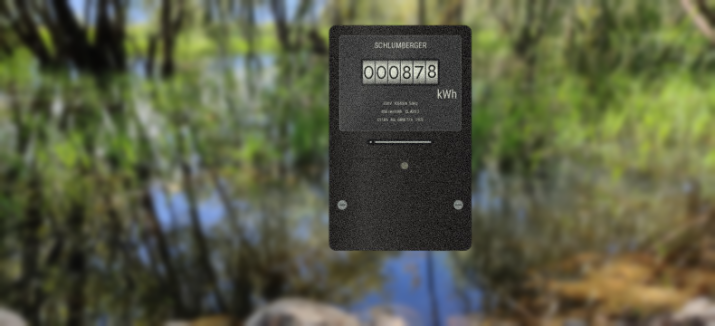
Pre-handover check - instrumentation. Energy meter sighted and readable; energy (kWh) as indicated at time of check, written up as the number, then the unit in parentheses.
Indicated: 878 (kWh)
